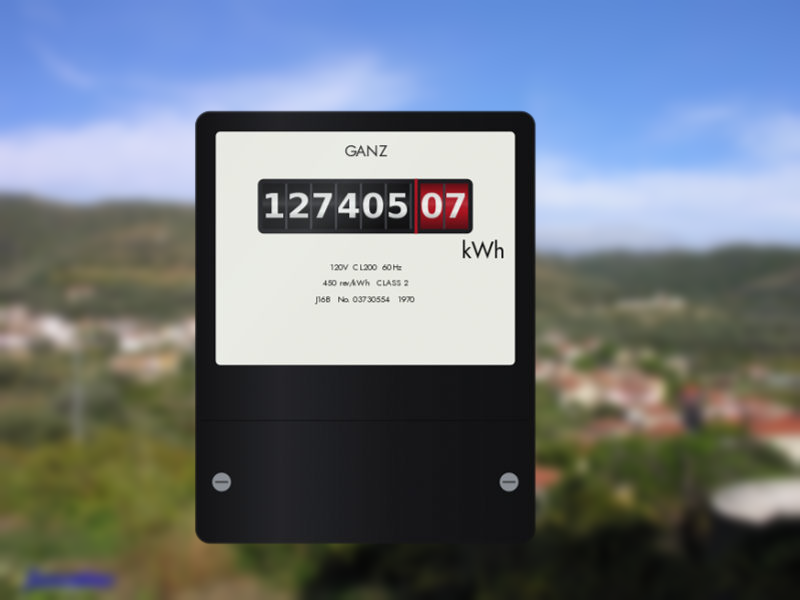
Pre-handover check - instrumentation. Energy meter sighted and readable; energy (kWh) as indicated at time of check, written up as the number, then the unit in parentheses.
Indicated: 127405.07 (kWh)
